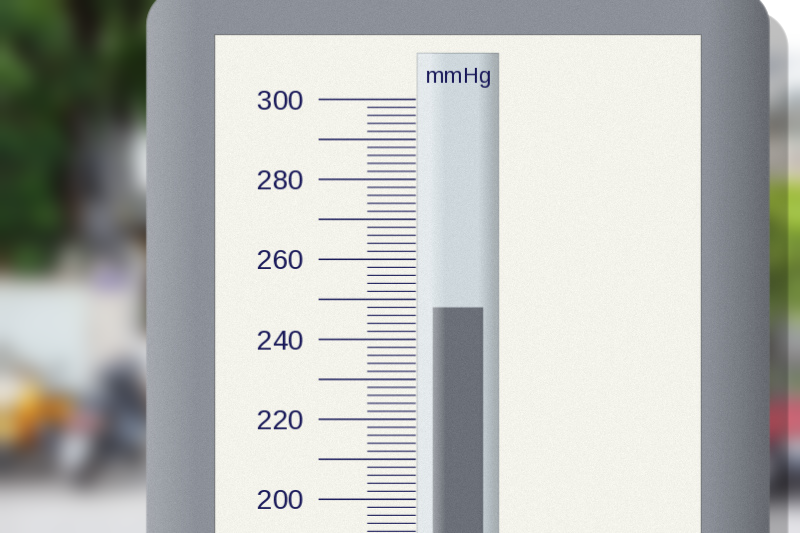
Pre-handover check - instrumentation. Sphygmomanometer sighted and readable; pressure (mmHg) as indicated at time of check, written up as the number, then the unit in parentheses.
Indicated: 248 (mmHg)
